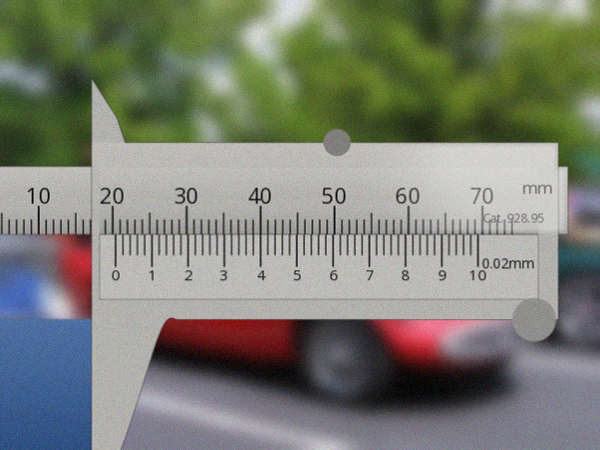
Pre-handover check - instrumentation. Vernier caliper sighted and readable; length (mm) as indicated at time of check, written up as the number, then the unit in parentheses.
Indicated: 20.4 (mm)
